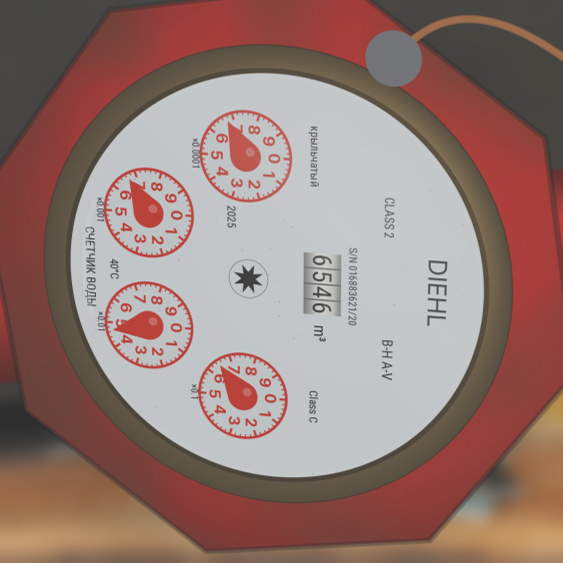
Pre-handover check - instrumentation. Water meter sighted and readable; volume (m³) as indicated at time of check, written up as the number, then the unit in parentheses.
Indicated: 6546.6466 (m³)
